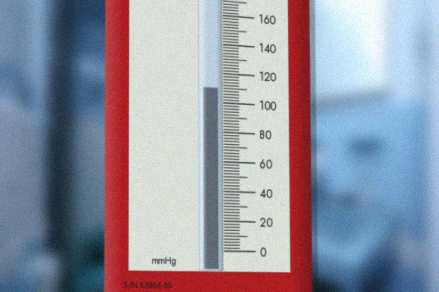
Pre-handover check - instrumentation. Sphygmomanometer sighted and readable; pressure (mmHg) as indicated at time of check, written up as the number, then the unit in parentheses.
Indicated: 110 (mmHg)
